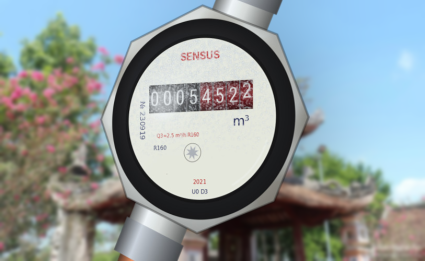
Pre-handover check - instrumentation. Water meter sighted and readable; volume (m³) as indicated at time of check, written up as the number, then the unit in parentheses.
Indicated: 5.4522 (m³)
